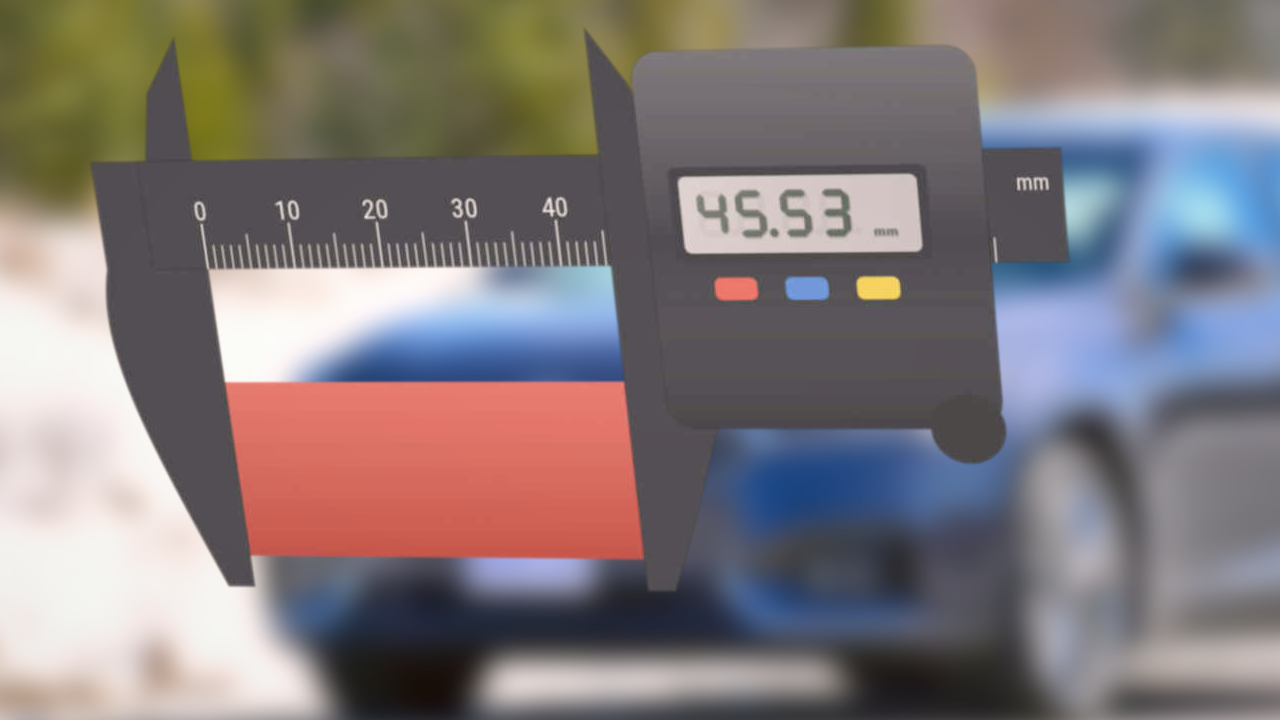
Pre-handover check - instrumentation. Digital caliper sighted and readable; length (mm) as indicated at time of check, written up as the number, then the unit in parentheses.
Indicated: 45.53 (mm)
